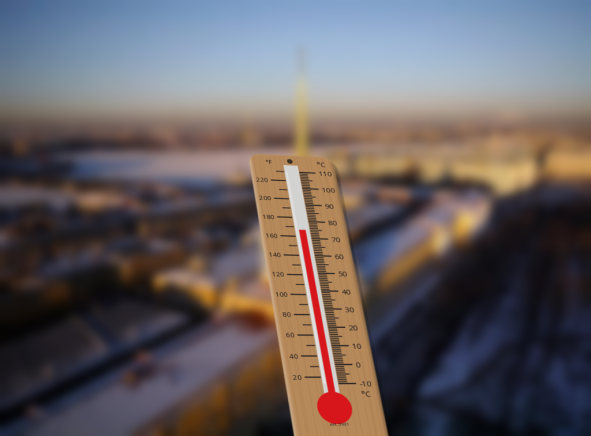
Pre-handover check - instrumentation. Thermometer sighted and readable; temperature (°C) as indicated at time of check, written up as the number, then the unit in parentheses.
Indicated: 75 (°C)
